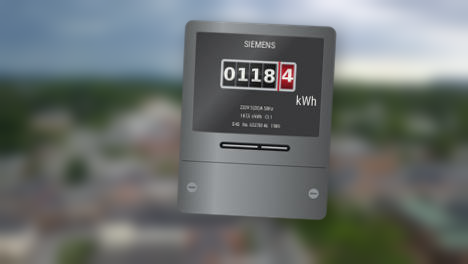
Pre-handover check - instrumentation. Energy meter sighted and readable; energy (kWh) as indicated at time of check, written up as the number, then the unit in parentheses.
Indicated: 118.4 (kWh)
